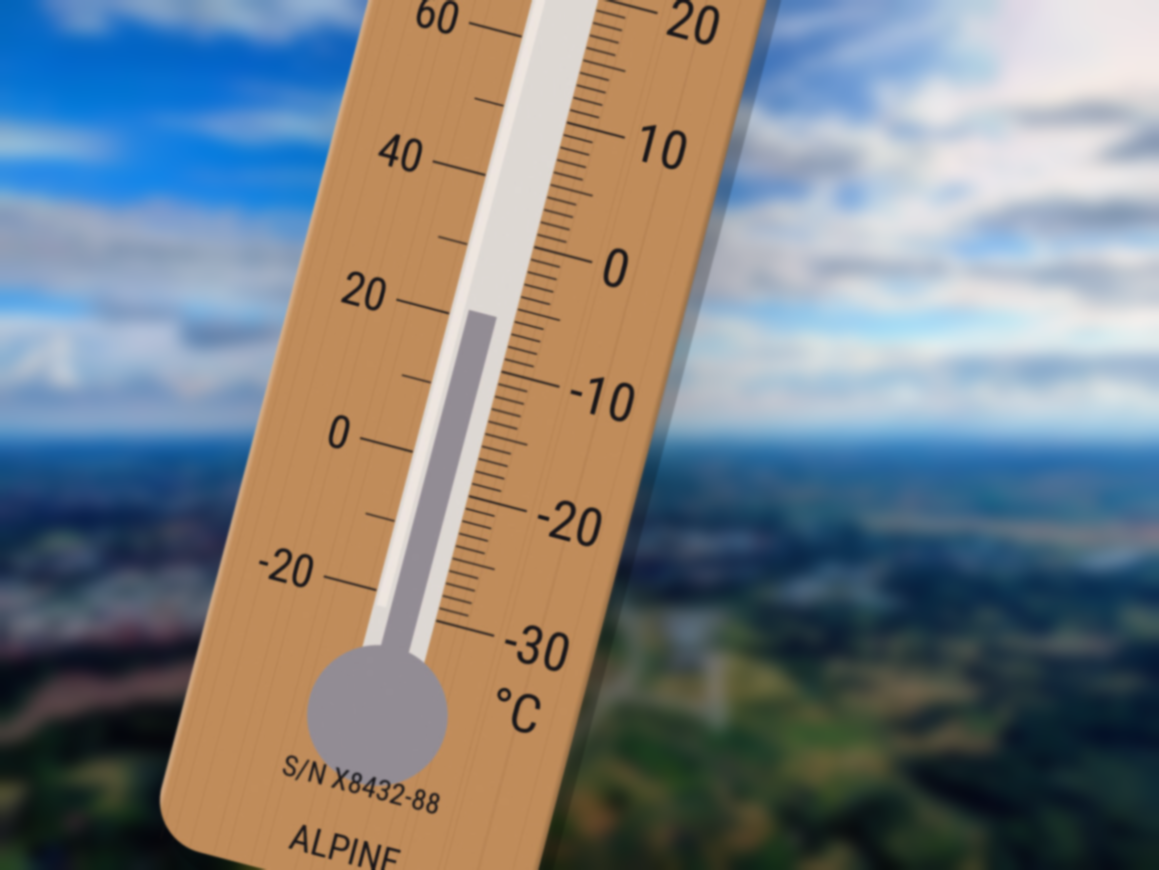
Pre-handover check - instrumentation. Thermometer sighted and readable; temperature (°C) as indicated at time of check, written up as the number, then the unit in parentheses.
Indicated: -6 (°C)
